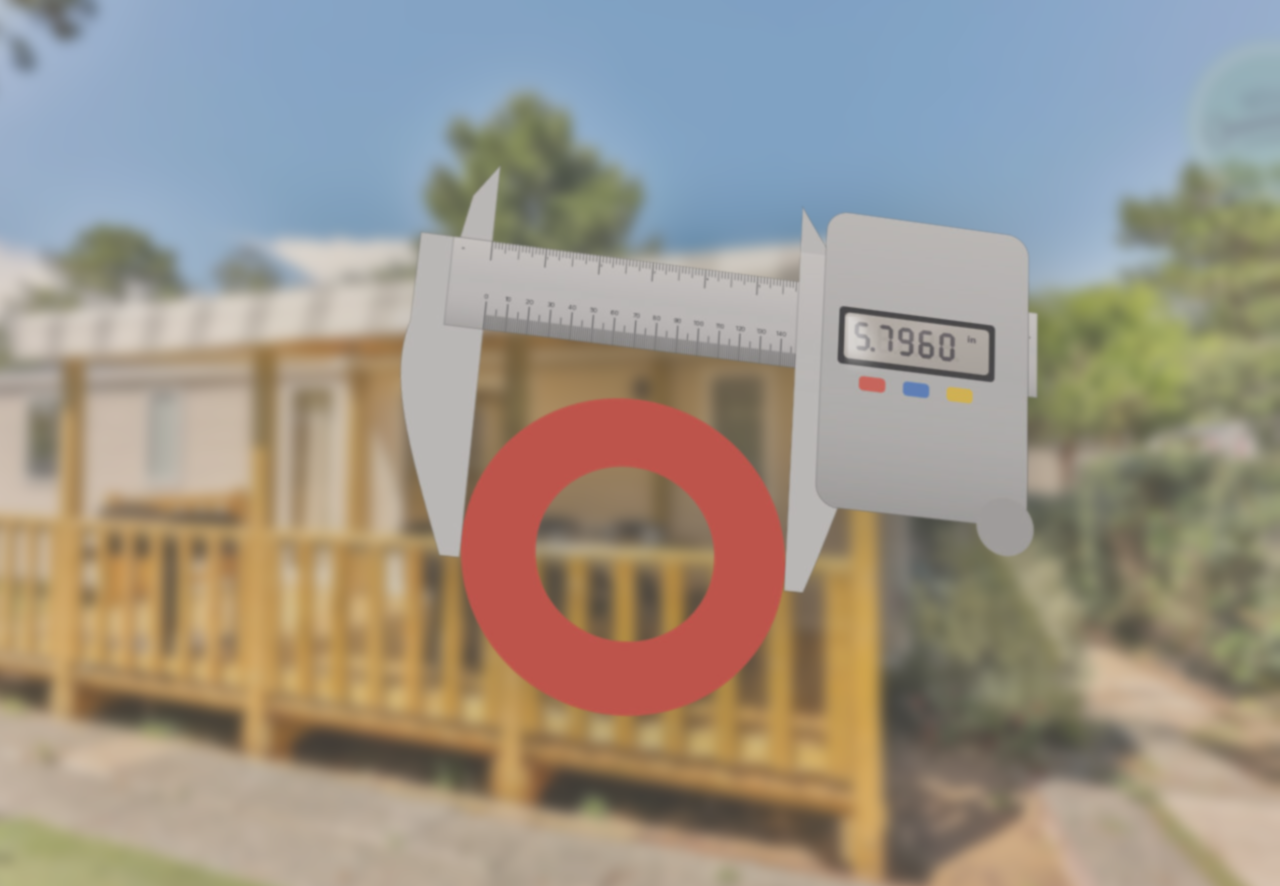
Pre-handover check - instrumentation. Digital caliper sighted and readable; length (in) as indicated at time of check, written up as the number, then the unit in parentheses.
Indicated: 5.7960 (in)
